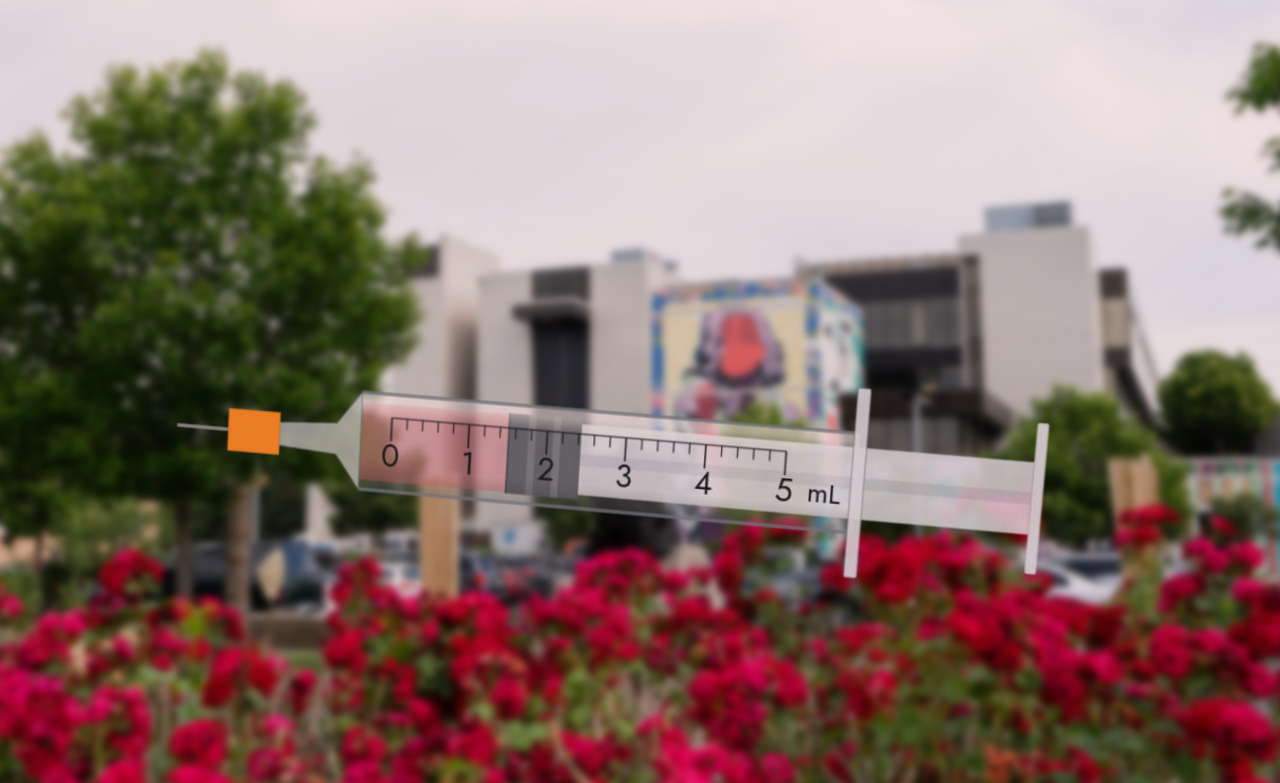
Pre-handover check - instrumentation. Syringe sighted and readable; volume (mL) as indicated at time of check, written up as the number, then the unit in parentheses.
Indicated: 1.5 (mL)
